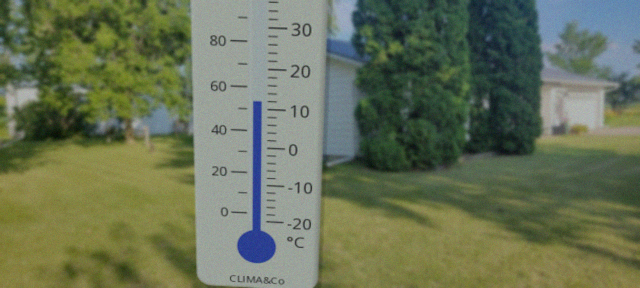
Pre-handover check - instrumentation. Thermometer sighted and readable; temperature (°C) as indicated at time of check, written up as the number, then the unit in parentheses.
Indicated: 12 (°C)
